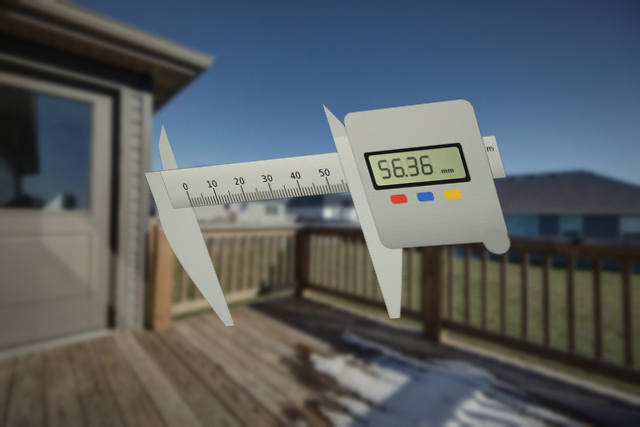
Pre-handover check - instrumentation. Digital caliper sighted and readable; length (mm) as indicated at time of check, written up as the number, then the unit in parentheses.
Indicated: 56.36 (mm)
